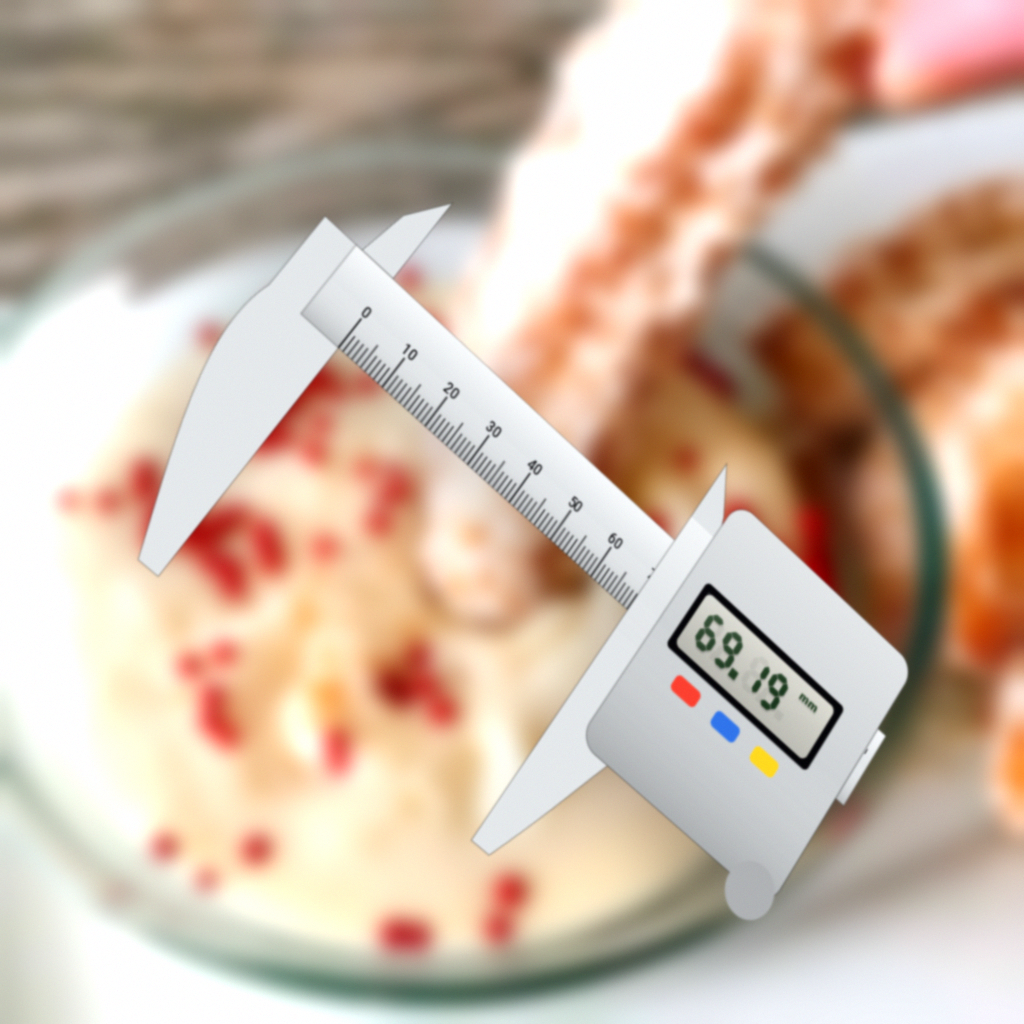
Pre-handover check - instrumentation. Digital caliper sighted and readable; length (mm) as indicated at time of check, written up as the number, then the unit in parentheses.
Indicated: 69.19 (mm)
